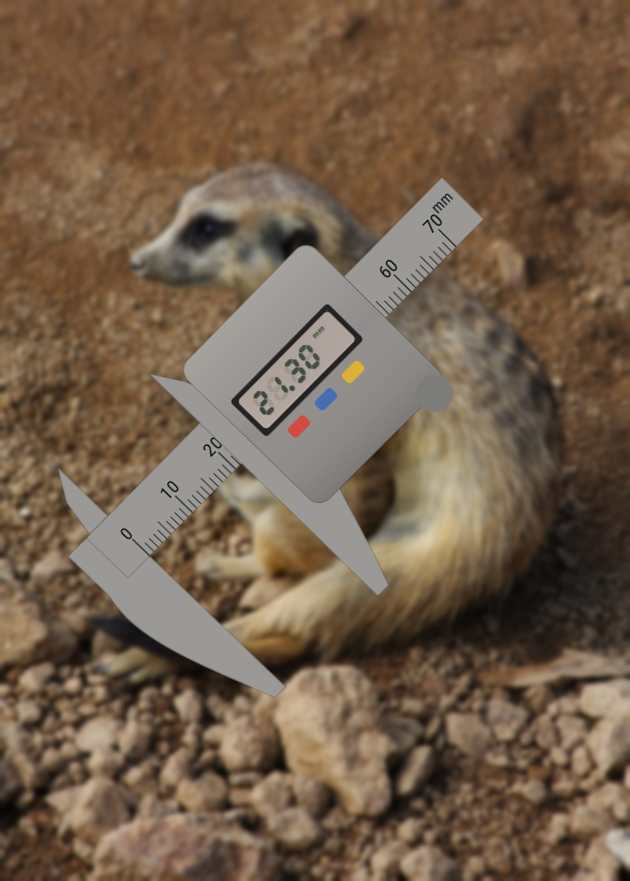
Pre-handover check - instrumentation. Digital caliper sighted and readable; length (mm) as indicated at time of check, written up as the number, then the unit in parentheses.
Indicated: 21.30 (mm)
